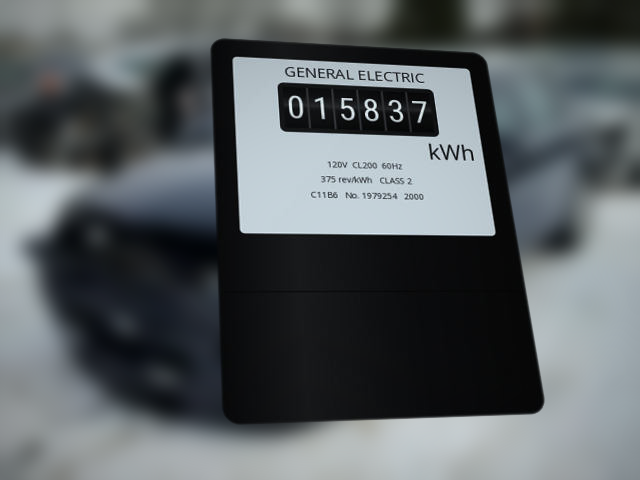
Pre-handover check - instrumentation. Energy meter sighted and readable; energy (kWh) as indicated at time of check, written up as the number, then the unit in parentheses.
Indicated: 15837 (kWh)
